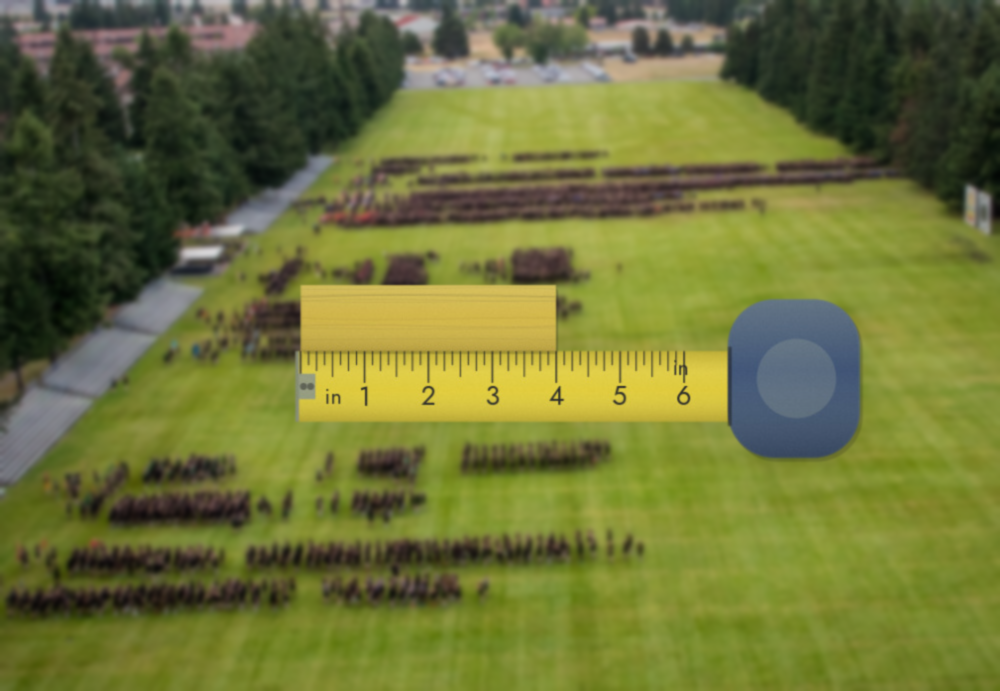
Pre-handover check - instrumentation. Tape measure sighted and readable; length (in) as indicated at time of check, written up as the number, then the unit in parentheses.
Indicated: 4 (in)
